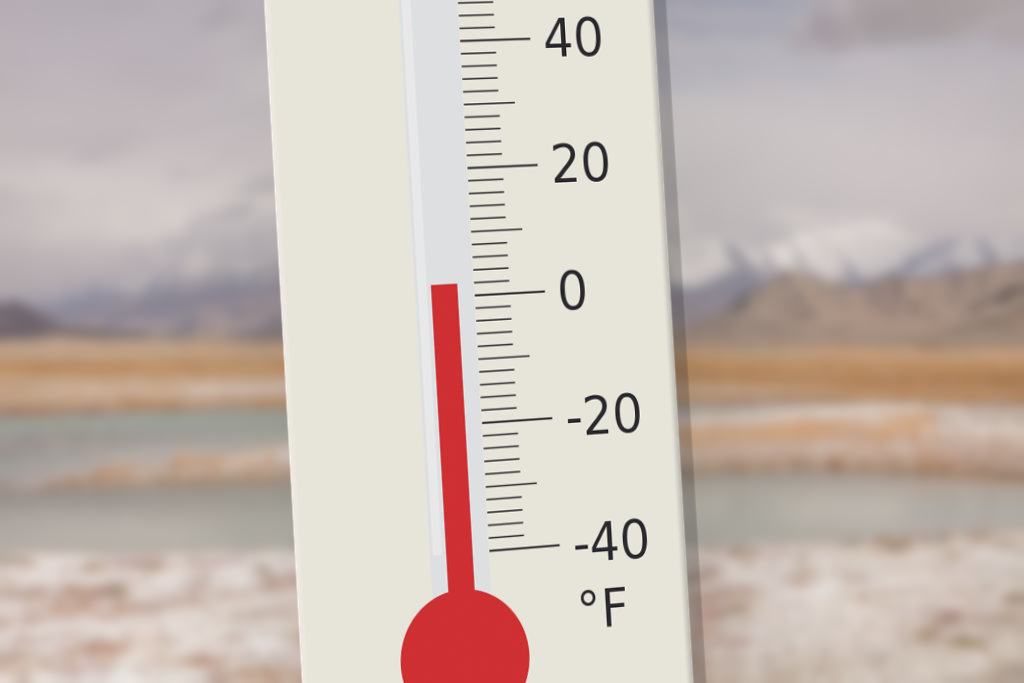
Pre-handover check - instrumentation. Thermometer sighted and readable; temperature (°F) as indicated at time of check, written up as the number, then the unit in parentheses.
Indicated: 2 (°F)
